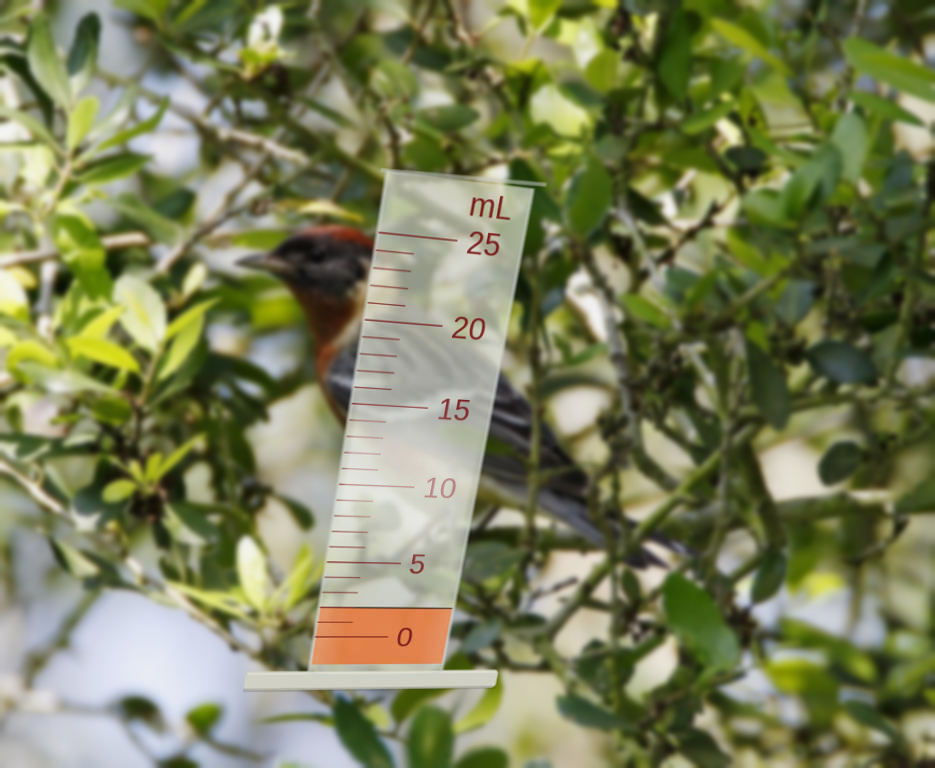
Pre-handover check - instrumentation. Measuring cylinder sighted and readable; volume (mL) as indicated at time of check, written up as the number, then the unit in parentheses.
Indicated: 2 (mL)
